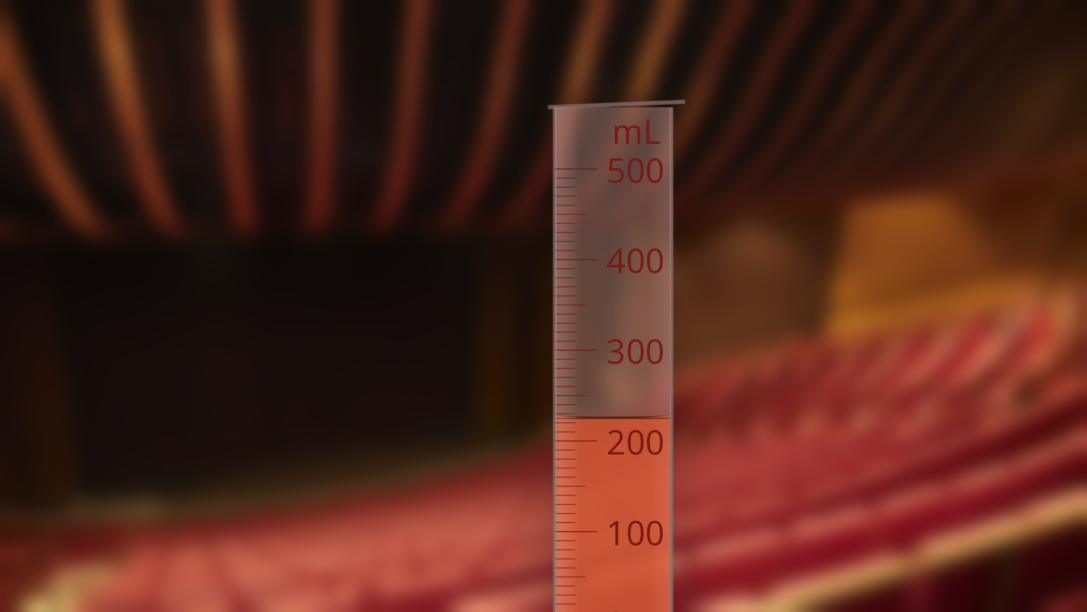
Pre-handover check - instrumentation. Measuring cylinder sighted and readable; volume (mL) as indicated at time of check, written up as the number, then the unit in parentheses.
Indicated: 225 (mL)
